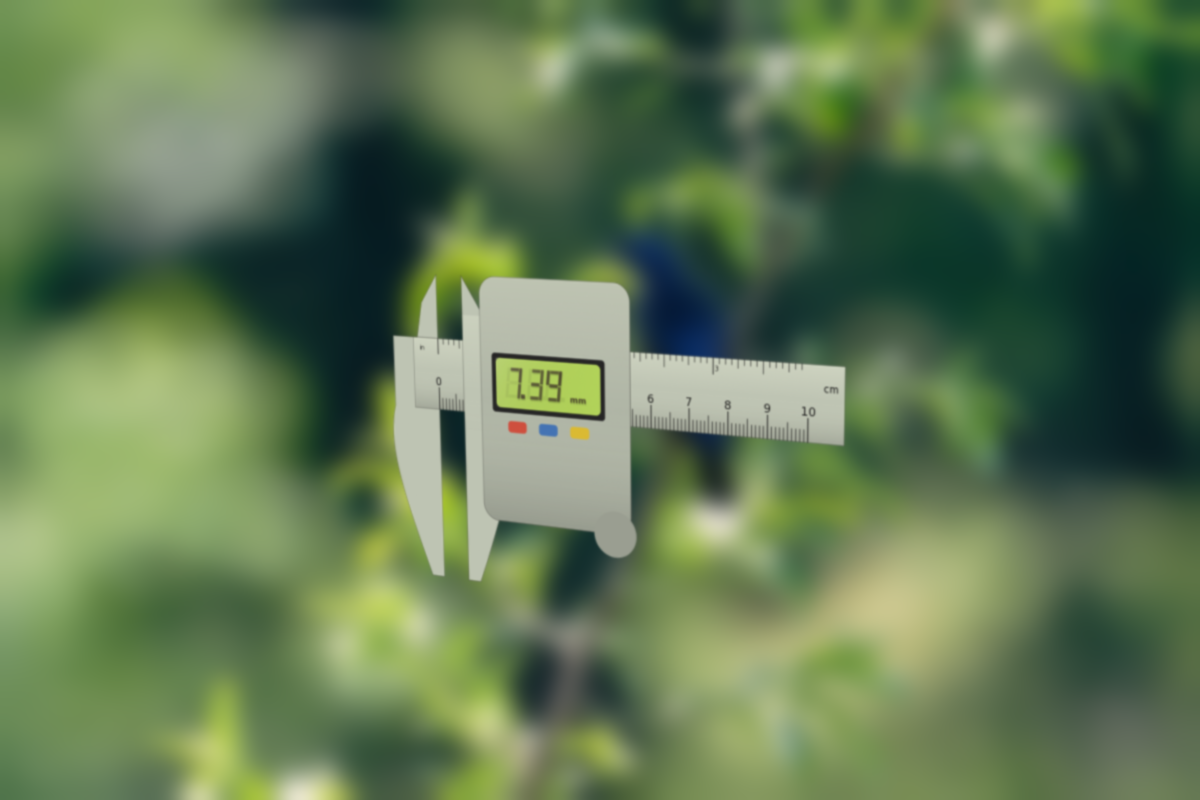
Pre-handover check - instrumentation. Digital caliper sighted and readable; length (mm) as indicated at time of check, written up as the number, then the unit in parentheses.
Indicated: 7.39 (mm)
